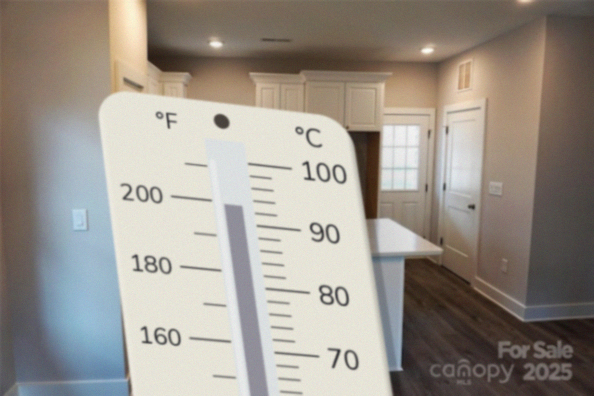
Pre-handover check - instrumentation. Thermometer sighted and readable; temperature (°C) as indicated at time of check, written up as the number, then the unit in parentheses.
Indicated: 93 (°C)
